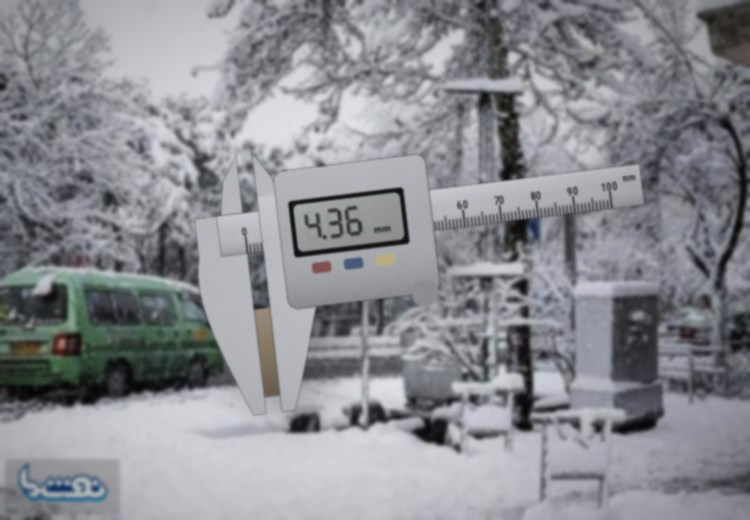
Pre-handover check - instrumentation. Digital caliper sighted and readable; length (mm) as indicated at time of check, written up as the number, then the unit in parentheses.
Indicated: 4.36 (mm)
